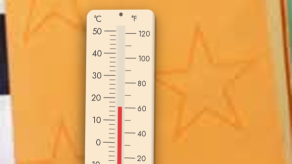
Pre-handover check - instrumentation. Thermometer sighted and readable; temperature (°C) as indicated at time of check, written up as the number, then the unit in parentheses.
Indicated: 16 (°C)
